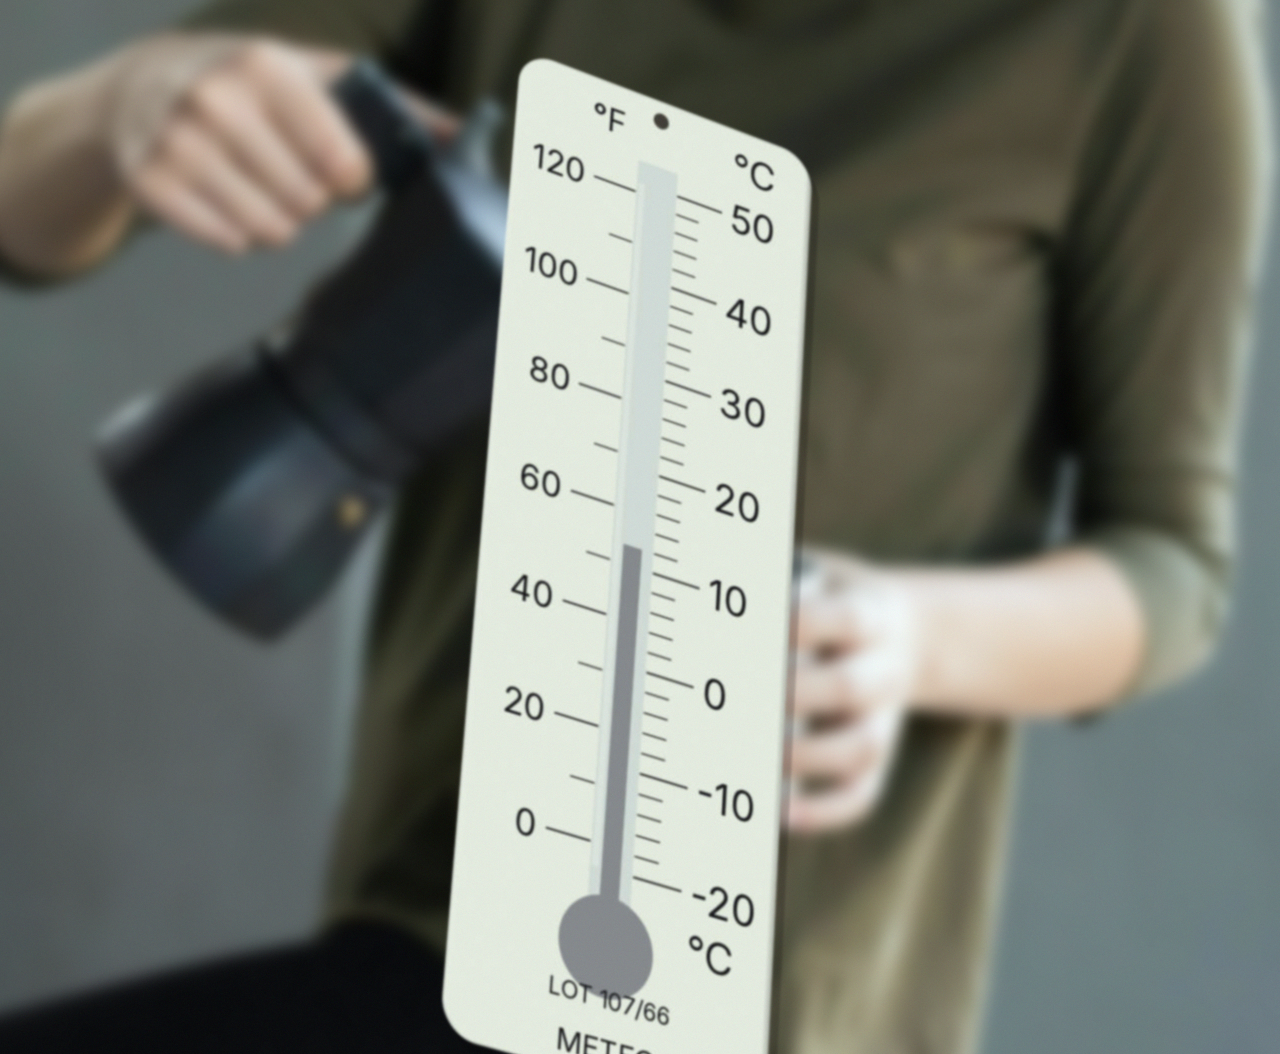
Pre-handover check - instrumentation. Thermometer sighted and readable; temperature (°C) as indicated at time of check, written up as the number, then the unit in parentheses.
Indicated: 12 (°C)
